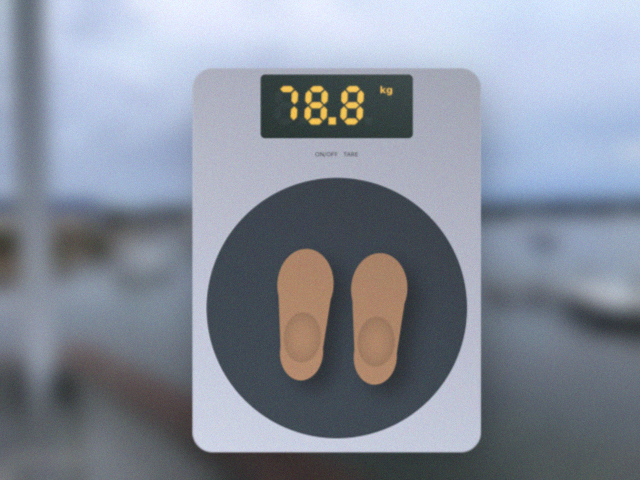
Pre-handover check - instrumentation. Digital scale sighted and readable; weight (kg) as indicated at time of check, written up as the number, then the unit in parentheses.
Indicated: 78.8 (kg)
